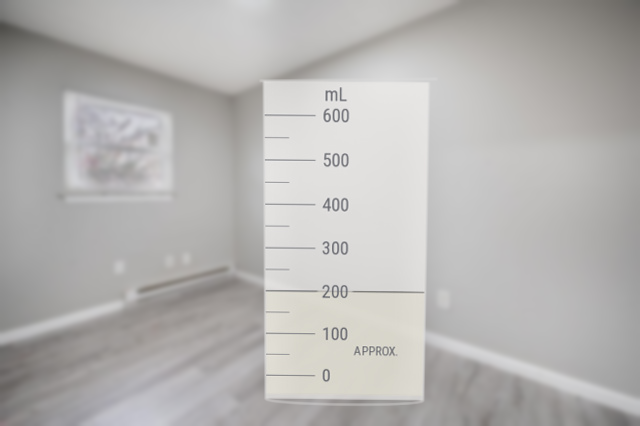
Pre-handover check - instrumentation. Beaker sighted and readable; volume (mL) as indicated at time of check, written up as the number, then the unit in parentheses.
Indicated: 200 (mL)
